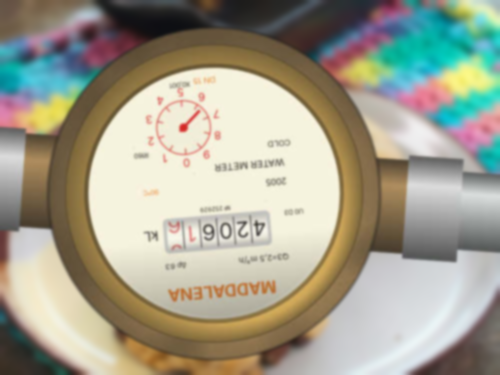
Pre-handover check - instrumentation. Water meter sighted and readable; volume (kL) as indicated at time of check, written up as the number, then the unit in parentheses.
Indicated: 4206.156 (kL)
